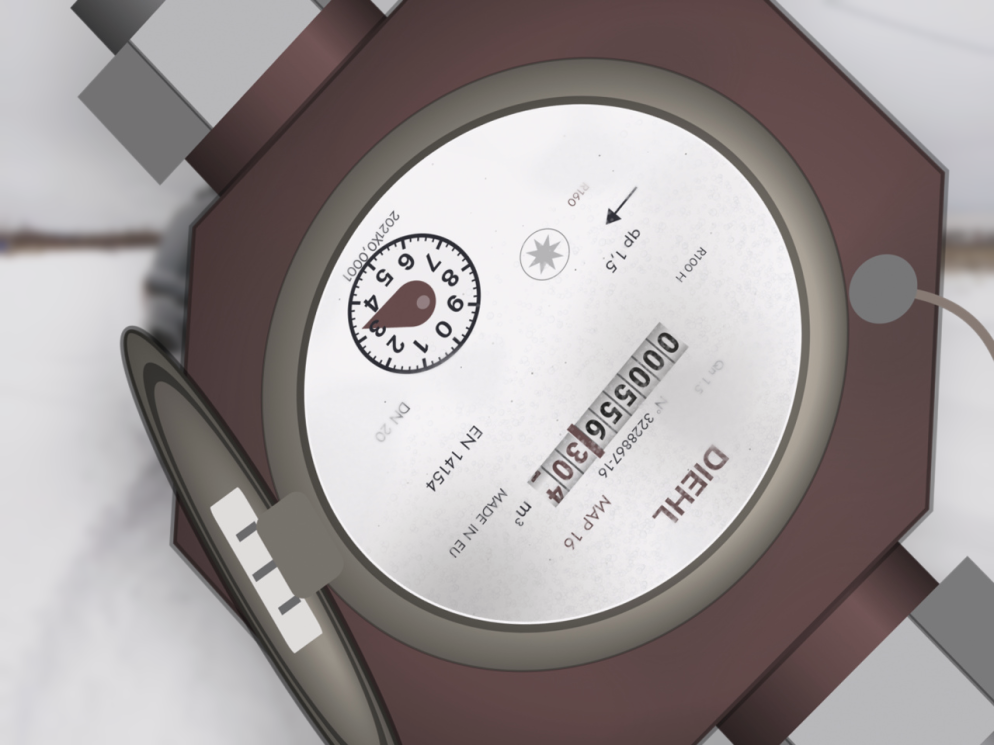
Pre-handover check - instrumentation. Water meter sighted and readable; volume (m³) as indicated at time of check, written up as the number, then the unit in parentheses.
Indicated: 556.3043 (m³)
